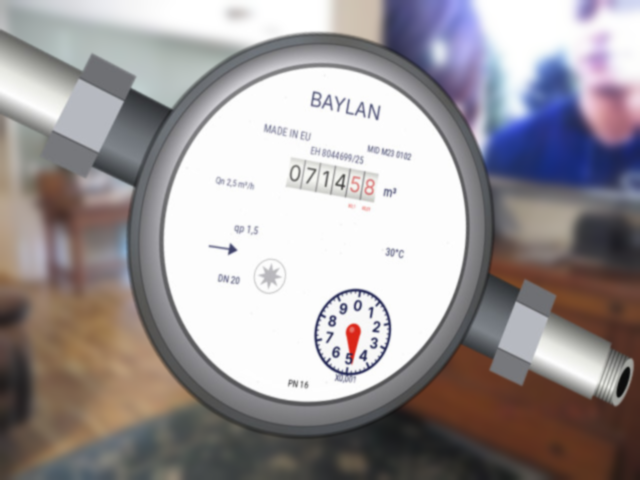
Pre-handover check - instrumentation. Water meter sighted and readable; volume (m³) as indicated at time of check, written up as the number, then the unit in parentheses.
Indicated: 714.584 (m³)
